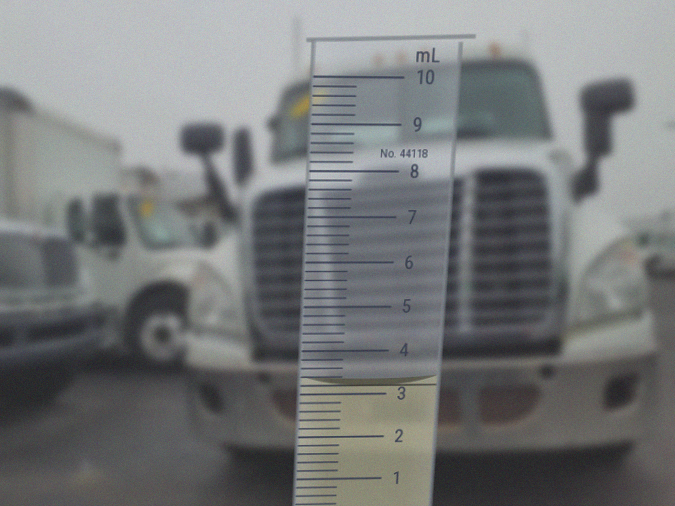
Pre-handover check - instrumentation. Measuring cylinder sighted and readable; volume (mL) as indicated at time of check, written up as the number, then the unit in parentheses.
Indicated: 3.2 (mL)
